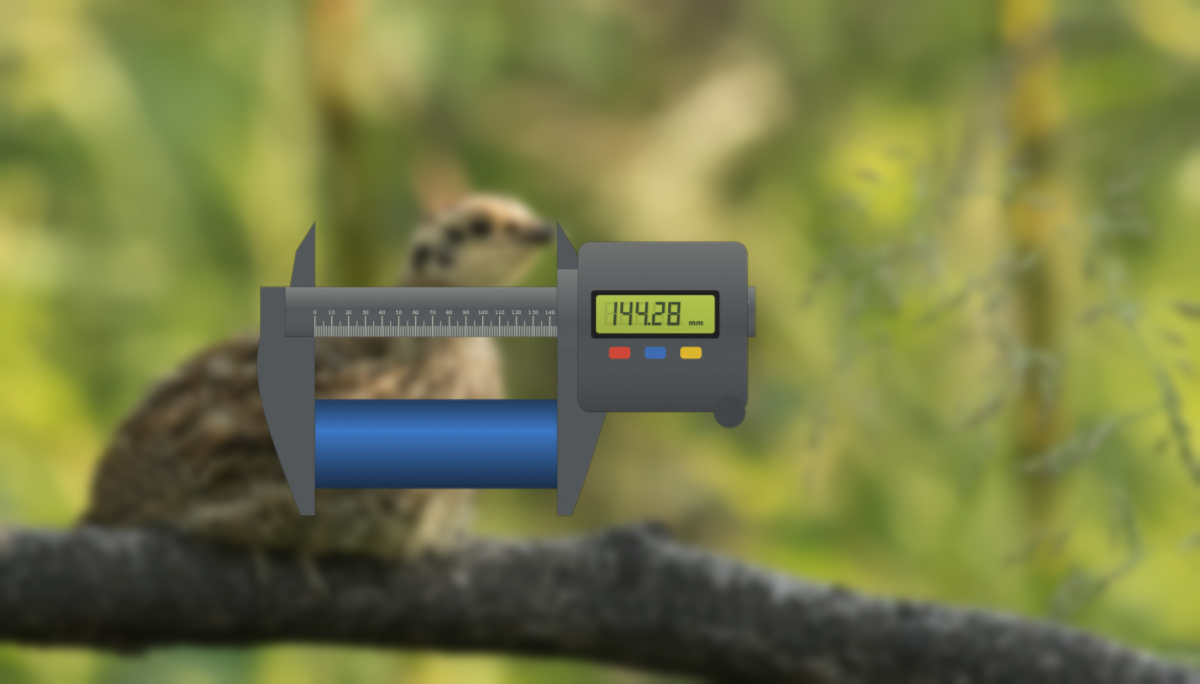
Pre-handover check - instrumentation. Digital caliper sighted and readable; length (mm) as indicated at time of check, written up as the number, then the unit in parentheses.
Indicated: 144.28 (mm)
